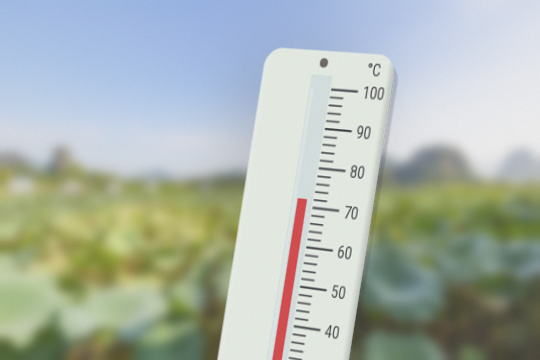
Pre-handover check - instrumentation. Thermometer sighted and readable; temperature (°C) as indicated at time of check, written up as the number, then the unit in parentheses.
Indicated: 72 (°C)
